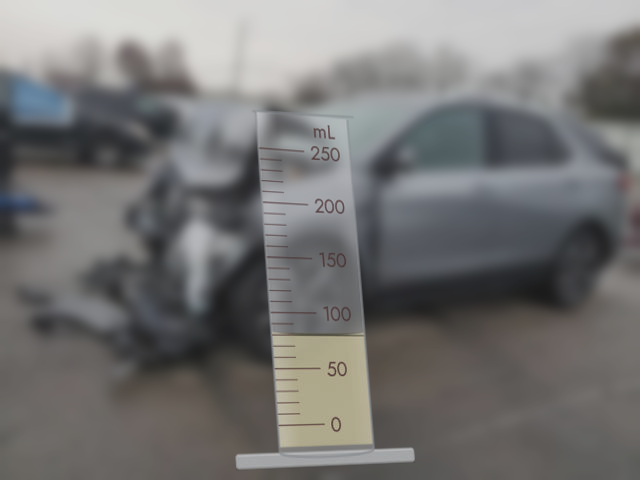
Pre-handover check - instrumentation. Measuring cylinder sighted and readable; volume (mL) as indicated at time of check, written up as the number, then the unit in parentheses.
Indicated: 80 (mL)
